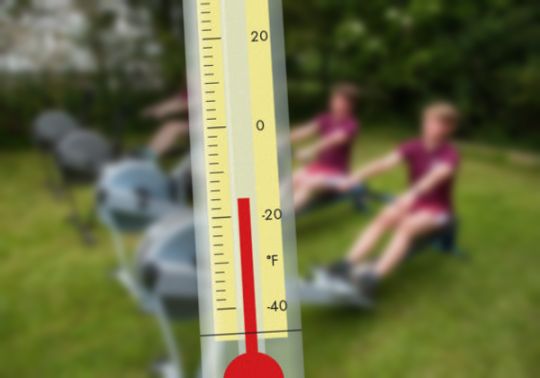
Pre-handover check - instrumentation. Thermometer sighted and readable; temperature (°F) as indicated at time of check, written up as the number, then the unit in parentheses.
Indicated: -16 (°F)
